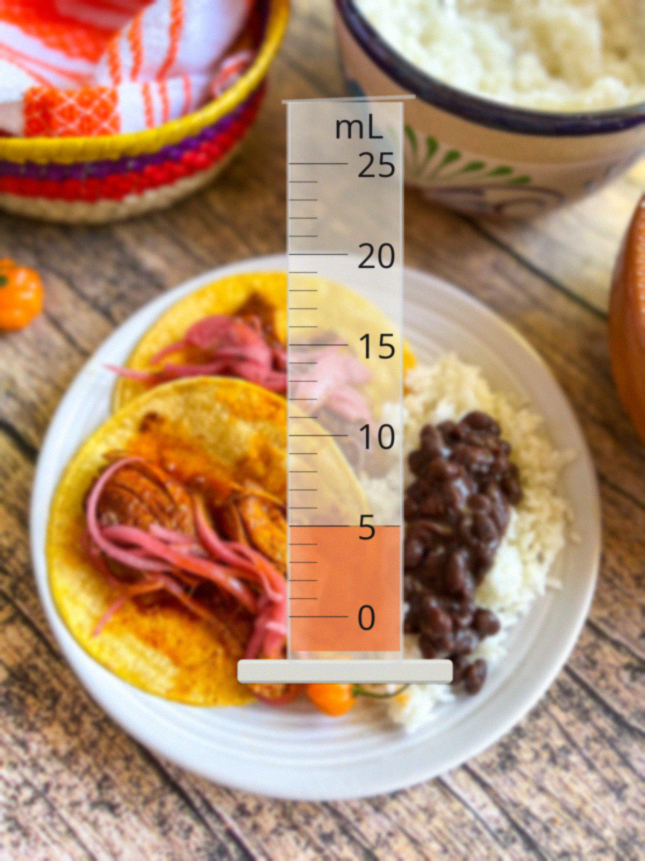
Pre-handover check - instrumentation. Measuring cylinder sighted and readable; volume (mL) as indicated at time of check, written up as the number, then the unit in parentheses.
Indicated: 5 (mL)
